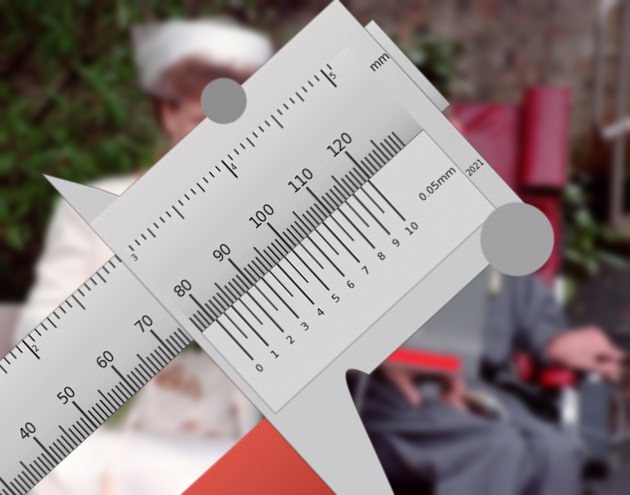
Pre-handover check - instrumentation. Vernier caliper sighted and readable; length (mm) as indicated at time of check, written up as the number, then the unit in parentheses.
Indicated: 80.5 (mm)
